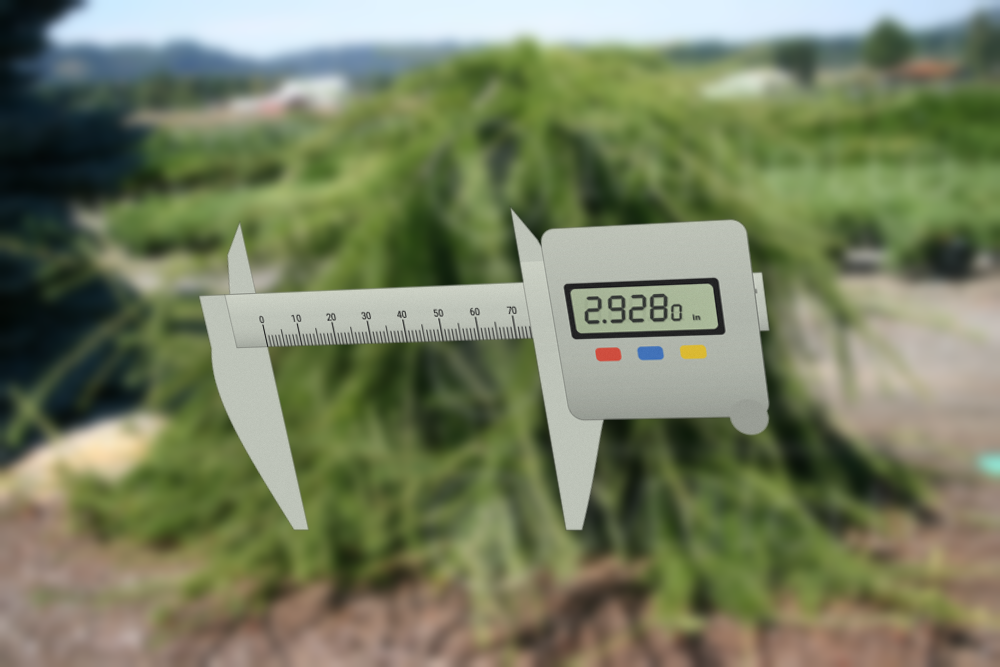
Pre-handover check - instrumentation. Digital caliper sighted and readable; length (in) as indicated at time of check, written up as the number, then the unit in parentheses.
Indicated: 2.9280 (in)
